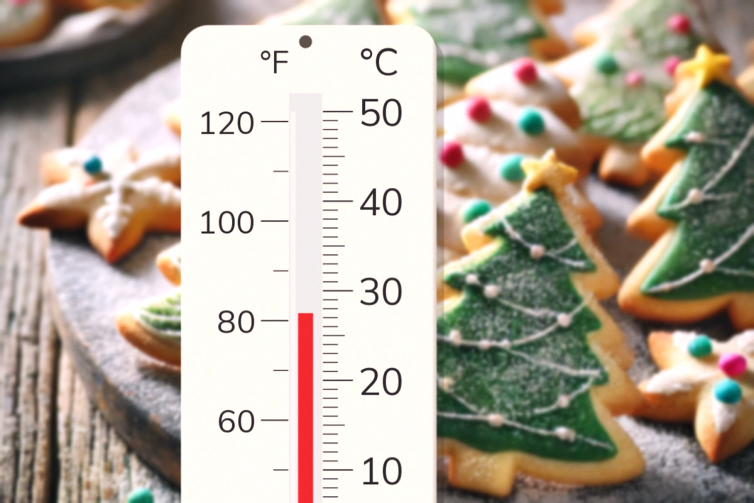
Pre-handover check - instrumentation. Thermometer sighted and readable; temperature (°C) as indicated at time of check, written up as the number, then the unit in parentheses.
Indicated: 27.5 (°C)
